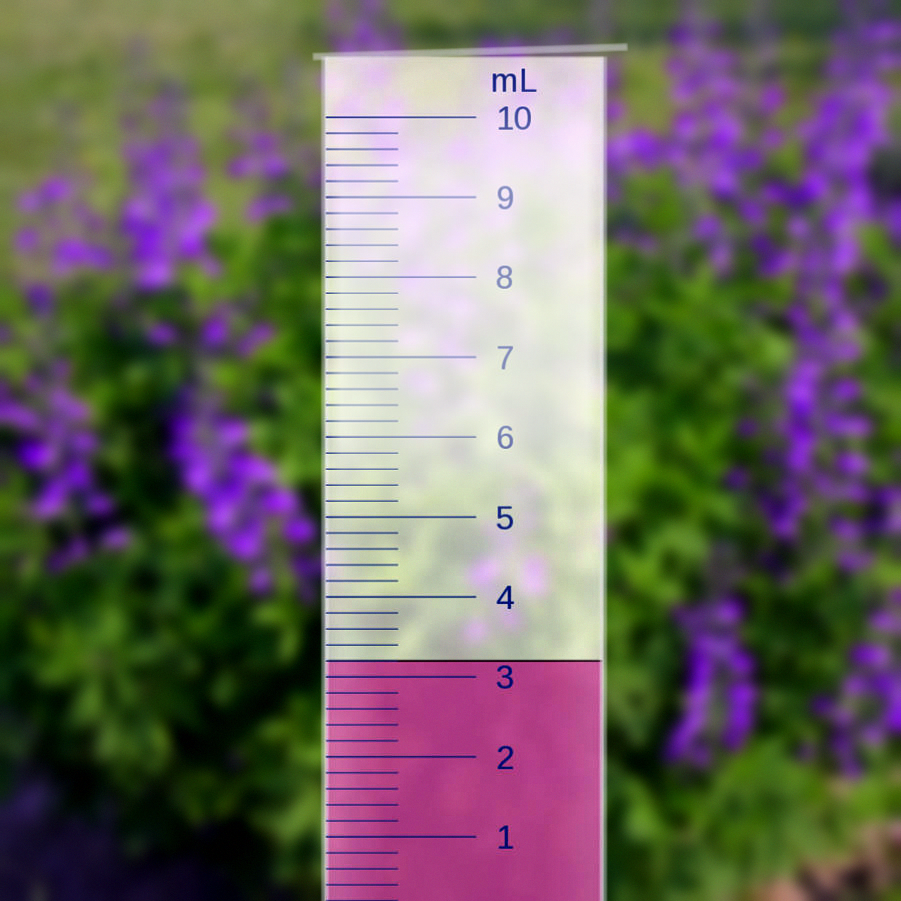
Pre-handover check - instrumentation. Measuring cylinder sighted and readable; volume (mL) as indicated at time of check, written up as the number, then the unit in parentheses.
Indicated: 3.2 (mL)
